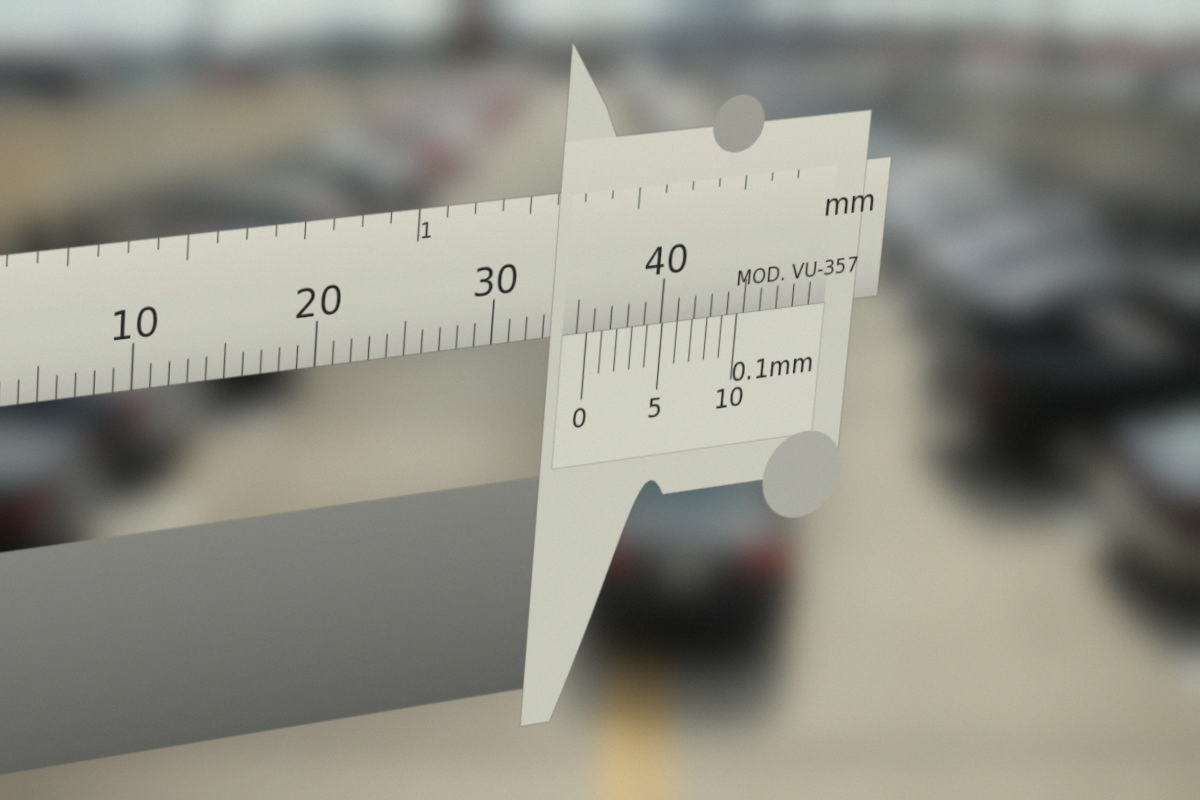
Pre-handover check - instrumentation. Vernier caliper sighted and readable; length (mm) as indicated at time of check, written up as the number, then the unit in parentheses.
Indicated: 35.6 (mm)
